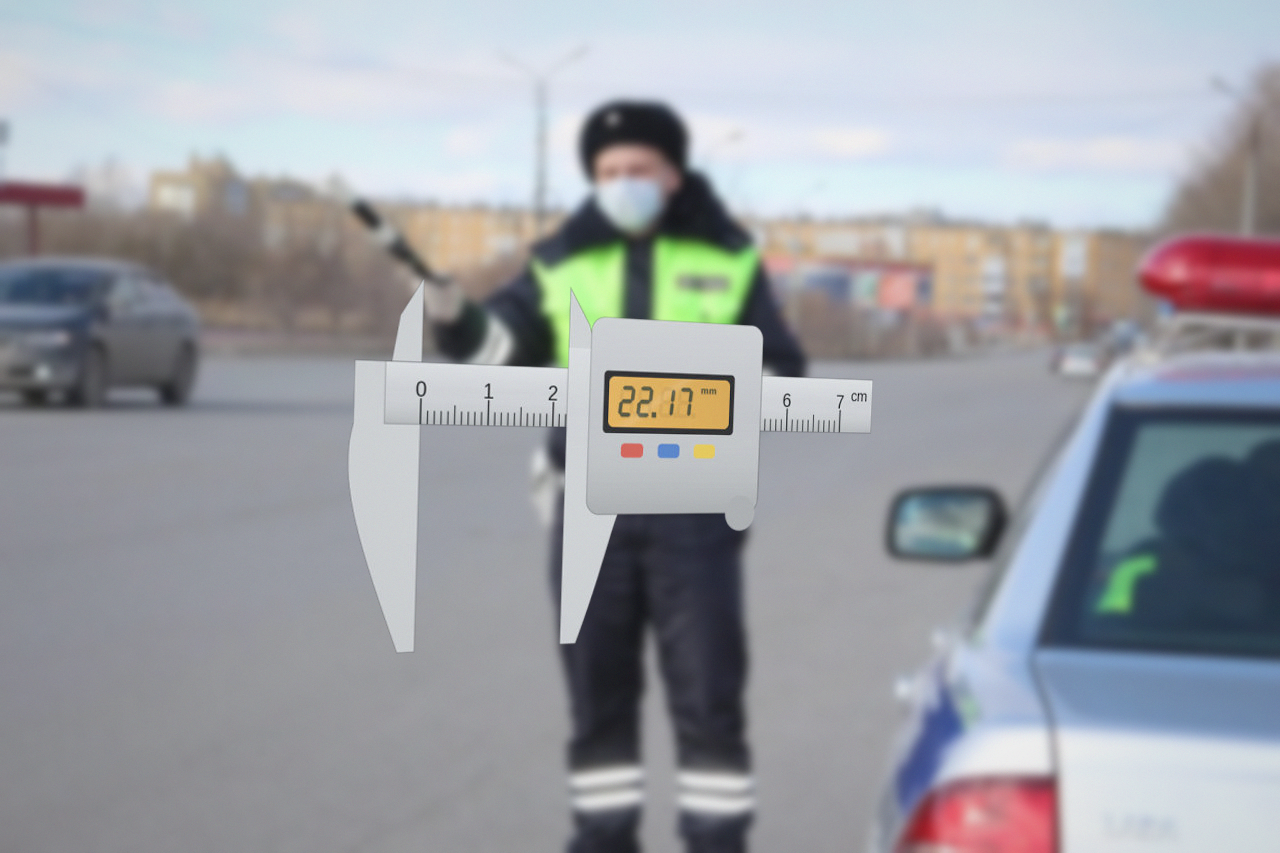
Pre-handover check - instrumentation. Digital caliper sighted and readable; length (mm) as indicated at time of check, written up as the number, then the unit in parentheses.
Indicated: 22.17 (mm)
